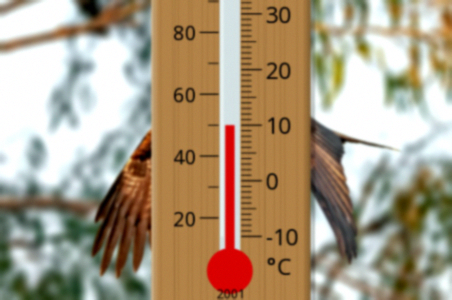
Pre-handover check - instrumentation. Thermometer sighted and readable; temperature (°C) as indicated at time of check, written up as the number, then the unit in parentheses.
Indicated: 10 (°C)
